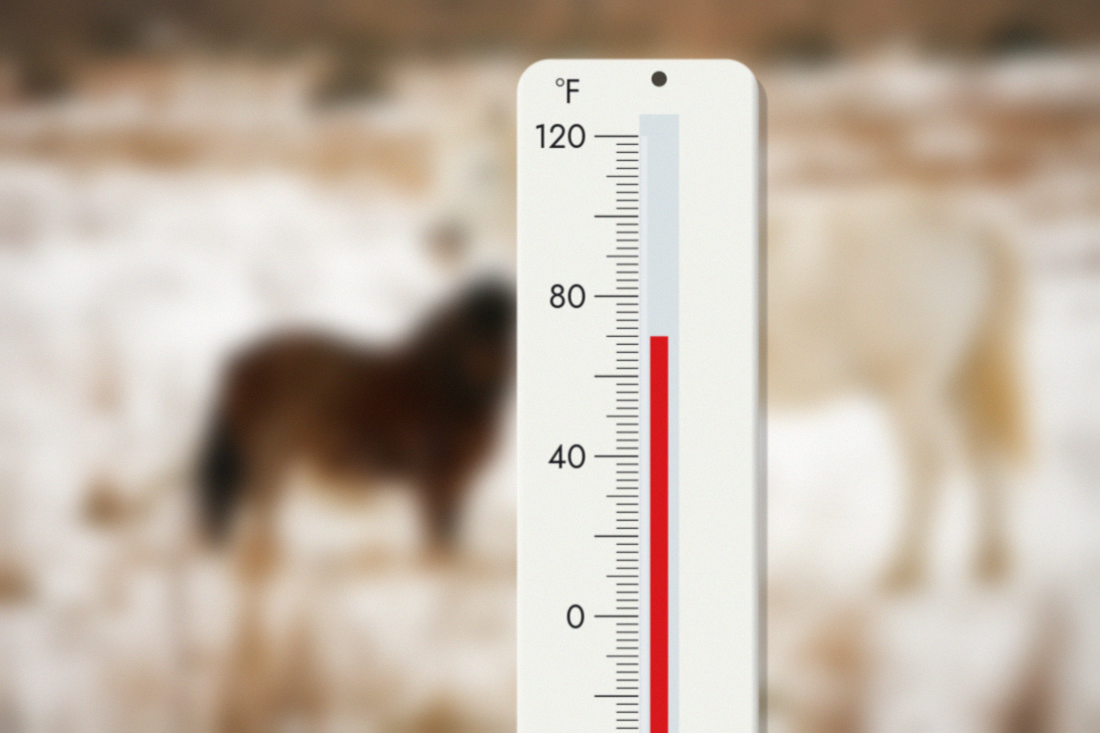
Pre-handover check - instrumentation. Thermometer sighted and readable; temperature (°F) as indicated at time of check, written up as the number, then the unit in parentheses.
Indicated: 70 (°F)
